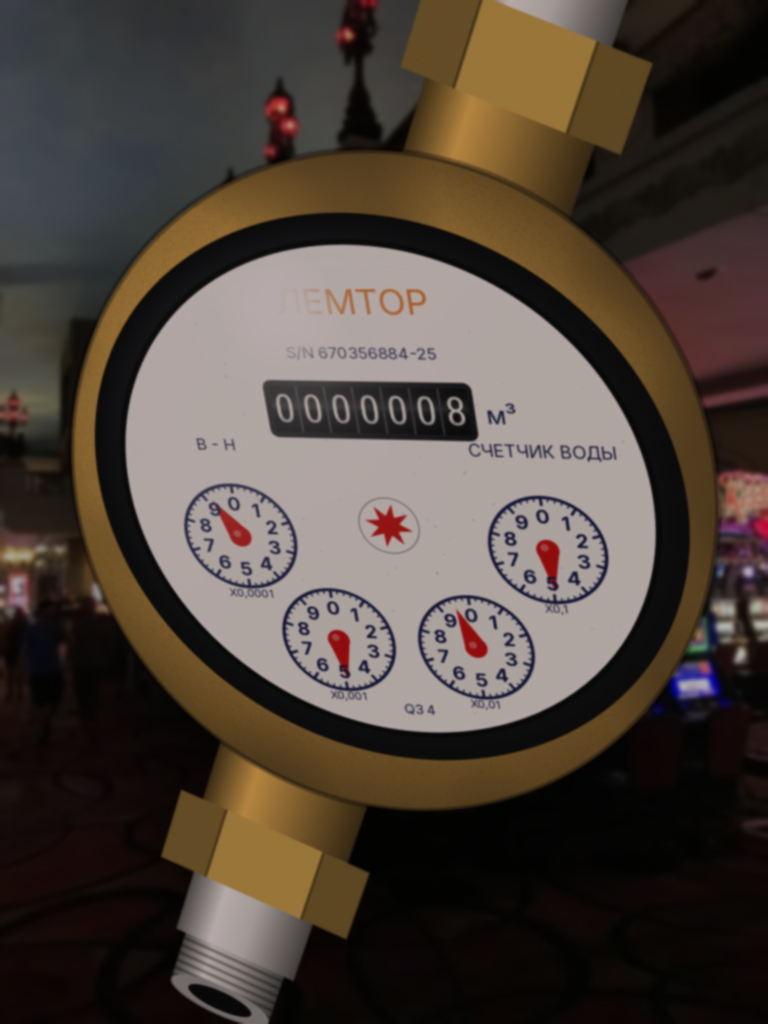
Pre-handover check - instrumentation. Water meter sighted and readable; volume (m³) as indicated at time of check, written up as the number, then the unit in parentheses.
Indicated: 8.4949 (m³)
